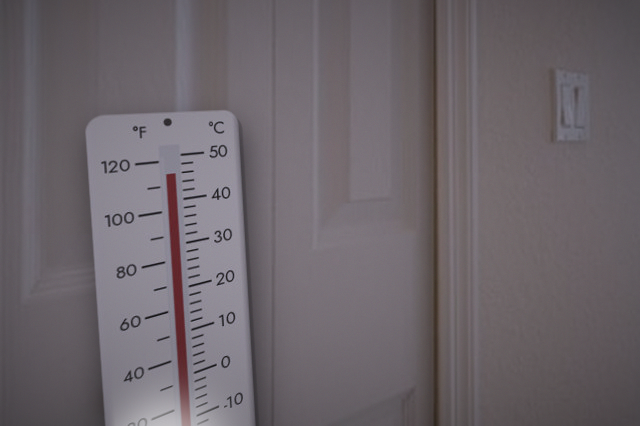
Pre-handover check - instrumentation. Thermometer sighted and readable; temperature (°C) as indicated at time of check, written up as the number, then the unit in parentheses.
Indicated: 46 (°C)
